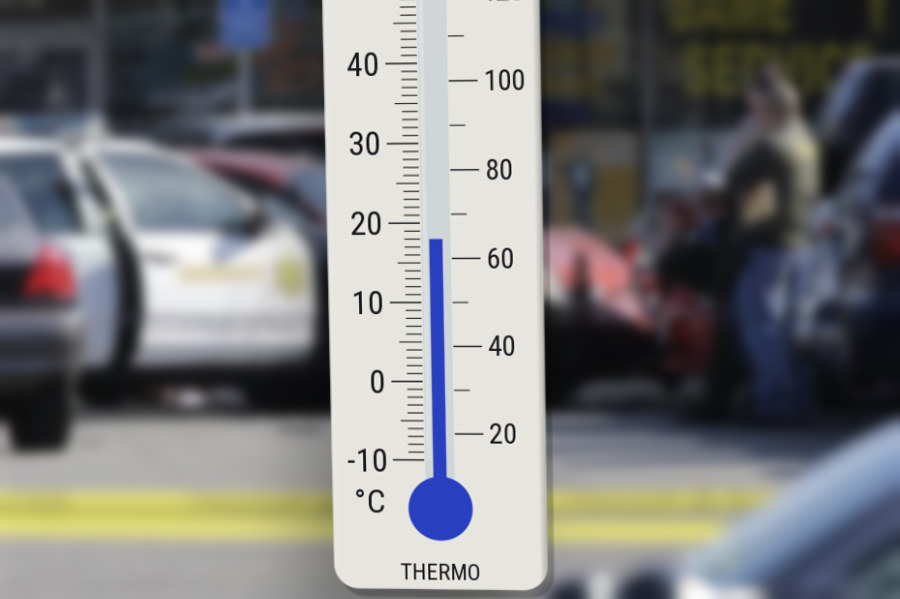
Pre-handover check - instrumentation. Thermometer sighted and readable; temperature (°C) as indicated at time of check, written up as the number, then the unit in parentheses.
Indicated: 18 (°C)
